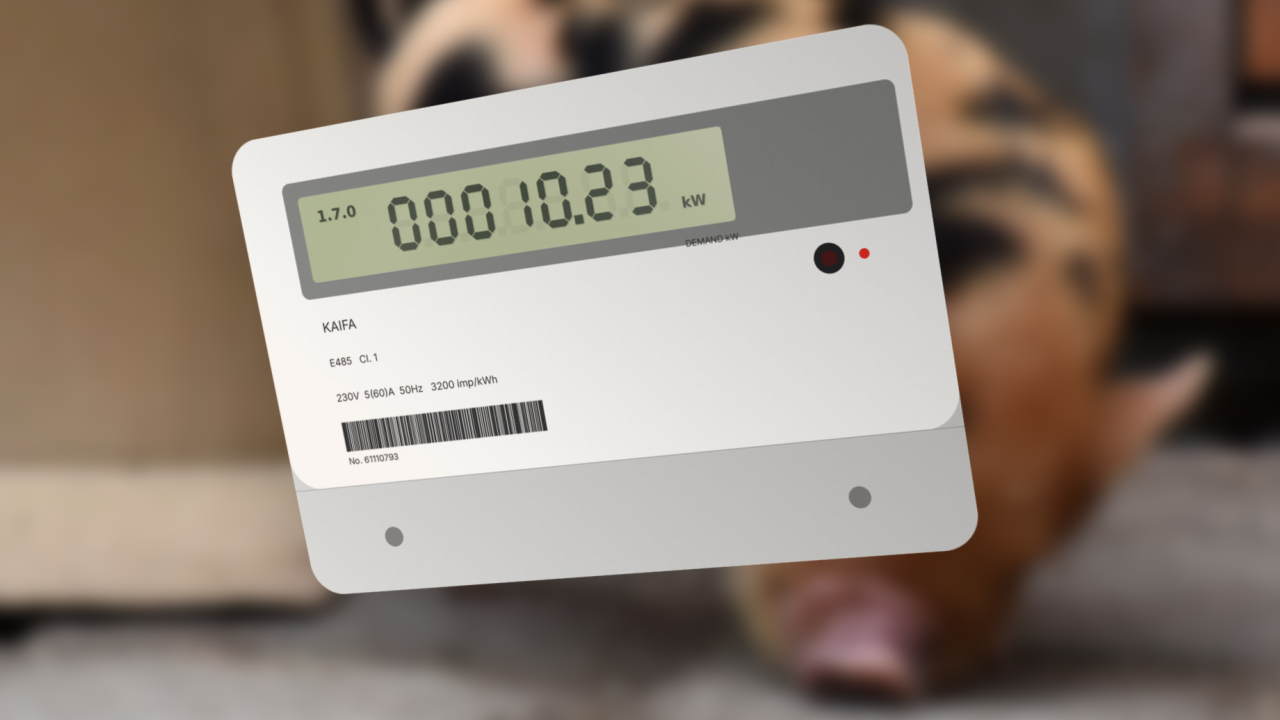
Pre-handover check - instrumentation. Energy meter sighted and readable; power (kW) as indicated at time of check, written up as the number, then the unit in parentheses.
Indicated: 10.23 (kW)
